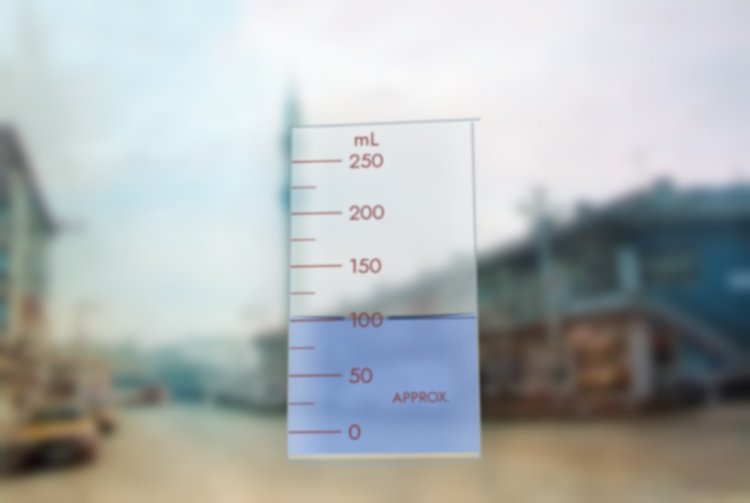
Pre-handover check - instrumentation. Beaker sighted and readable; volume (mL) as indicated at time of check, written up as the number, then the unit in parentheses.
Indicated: 100 (mL)
